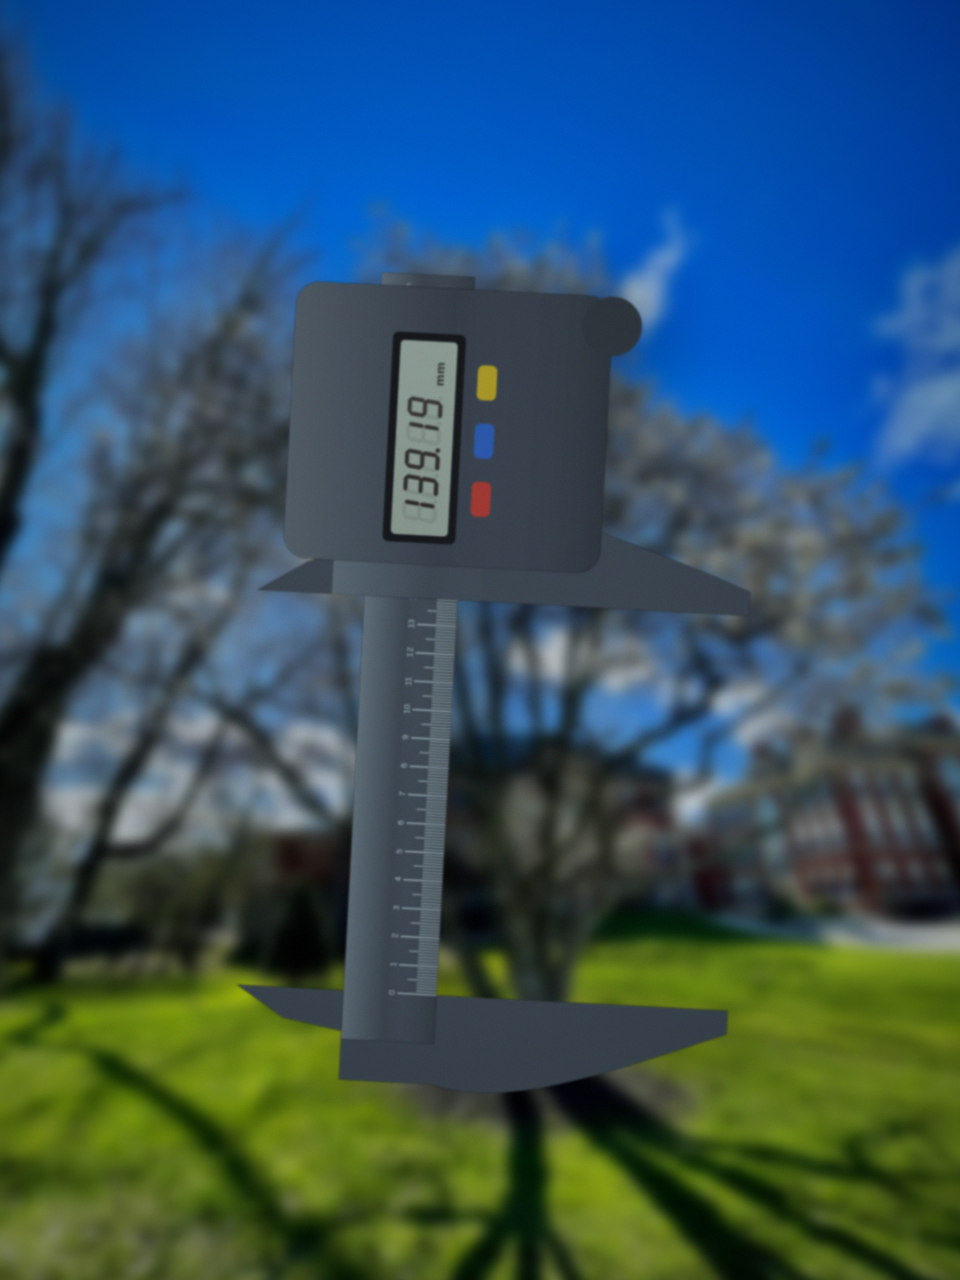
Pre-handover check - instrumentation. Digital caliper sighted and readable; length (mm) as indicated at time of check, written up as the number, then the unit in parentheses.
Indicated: 139.19 (mm)
